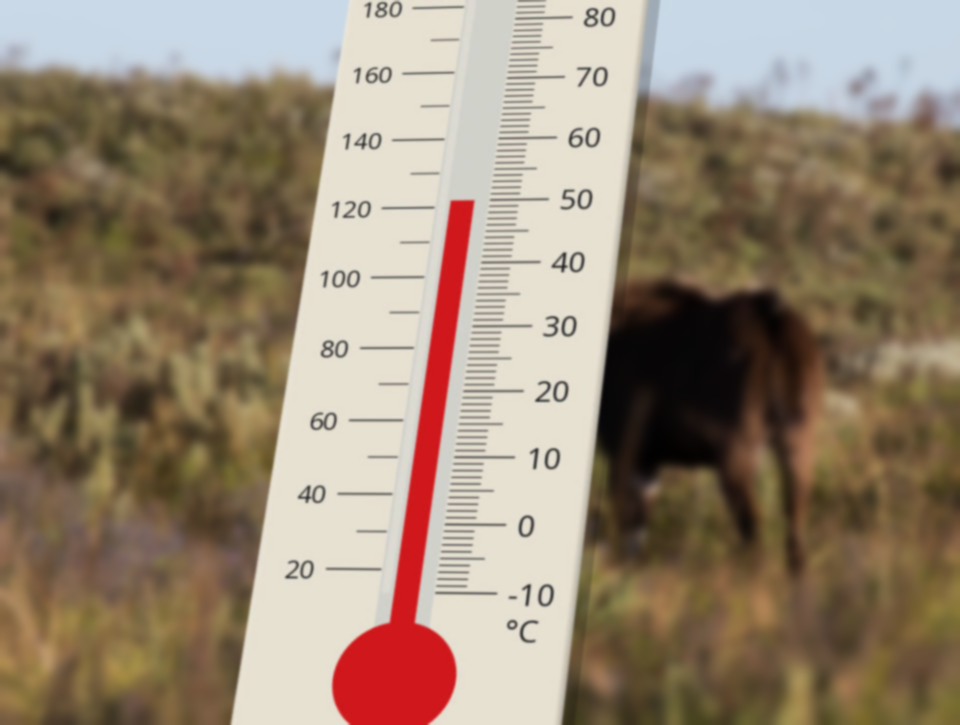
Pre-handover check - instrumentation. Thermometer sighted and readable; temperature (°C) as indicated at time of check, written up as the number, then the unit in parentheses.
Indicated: 50 (°C)
